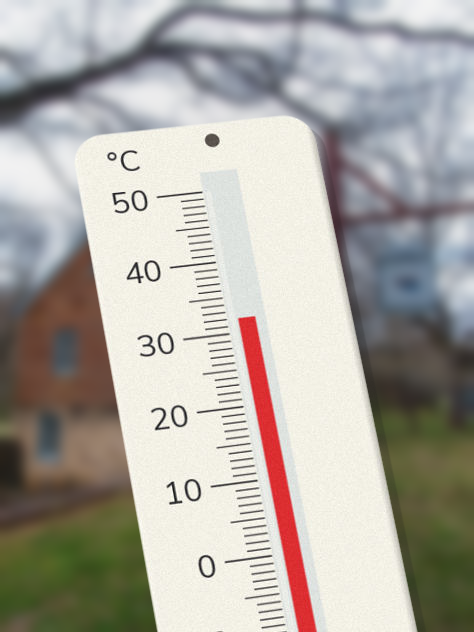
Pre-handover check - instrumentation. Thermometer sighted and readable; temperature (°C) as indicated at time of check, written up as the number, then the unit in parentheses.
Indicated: 32 (°C)
